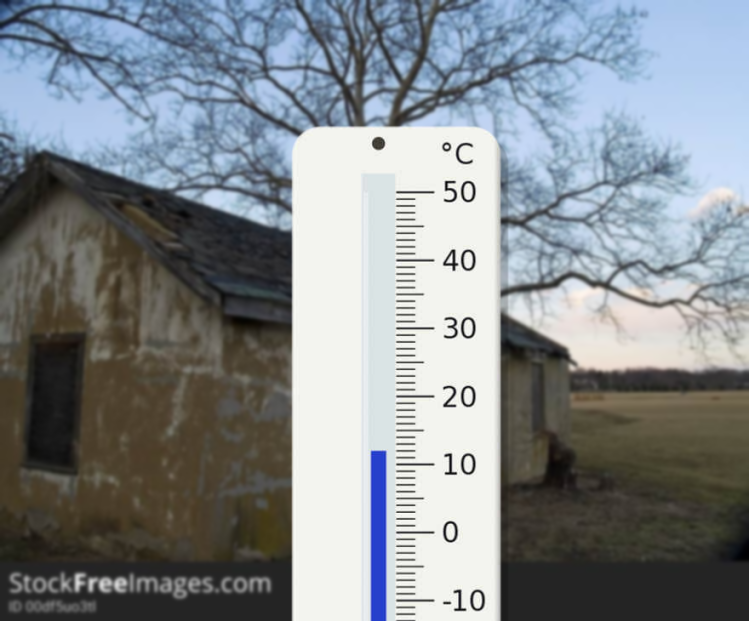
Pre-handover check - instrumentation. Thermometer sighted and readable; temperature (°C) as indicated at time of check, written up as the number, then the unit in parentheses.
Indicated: 12 (°C)
